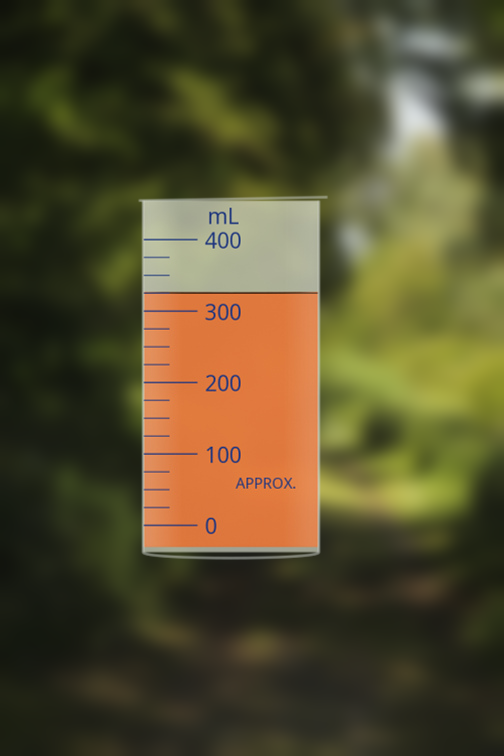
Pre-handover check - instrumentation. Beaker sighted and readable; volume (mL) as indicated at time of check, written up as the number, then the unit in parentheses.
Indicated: 325 (mL)
